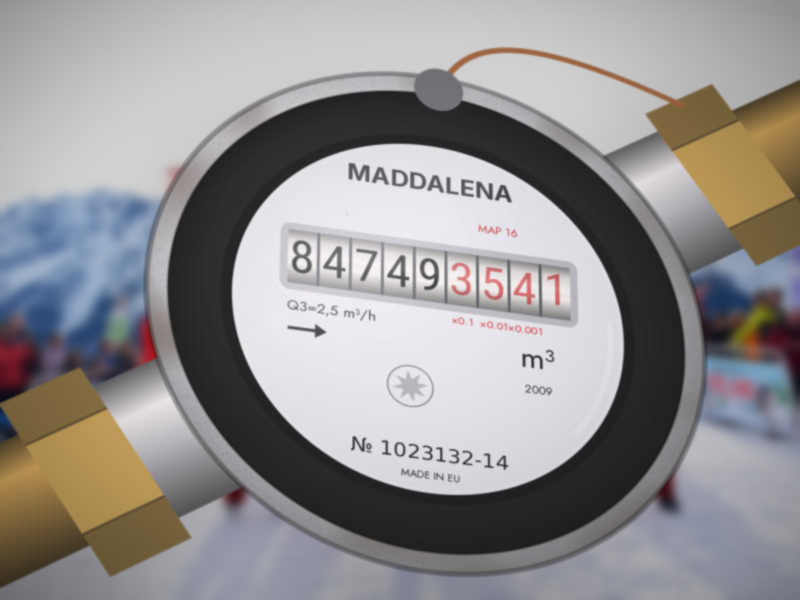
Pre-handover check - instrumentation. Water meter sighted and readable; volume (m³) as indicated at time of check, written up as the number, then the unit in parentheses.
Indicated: 84749.3541 (m³)
